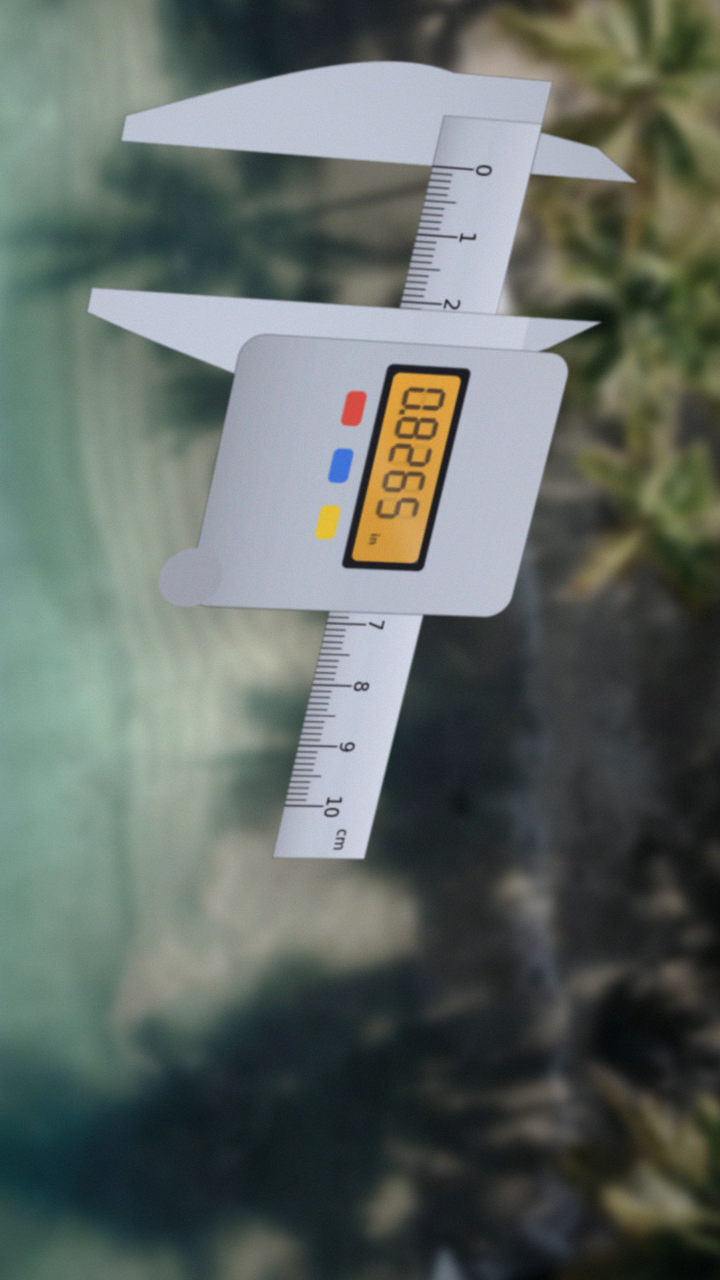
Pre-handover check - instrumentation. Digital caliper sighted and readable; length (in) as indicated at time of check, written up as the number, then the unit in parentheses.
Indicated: 0.8265 (in)
